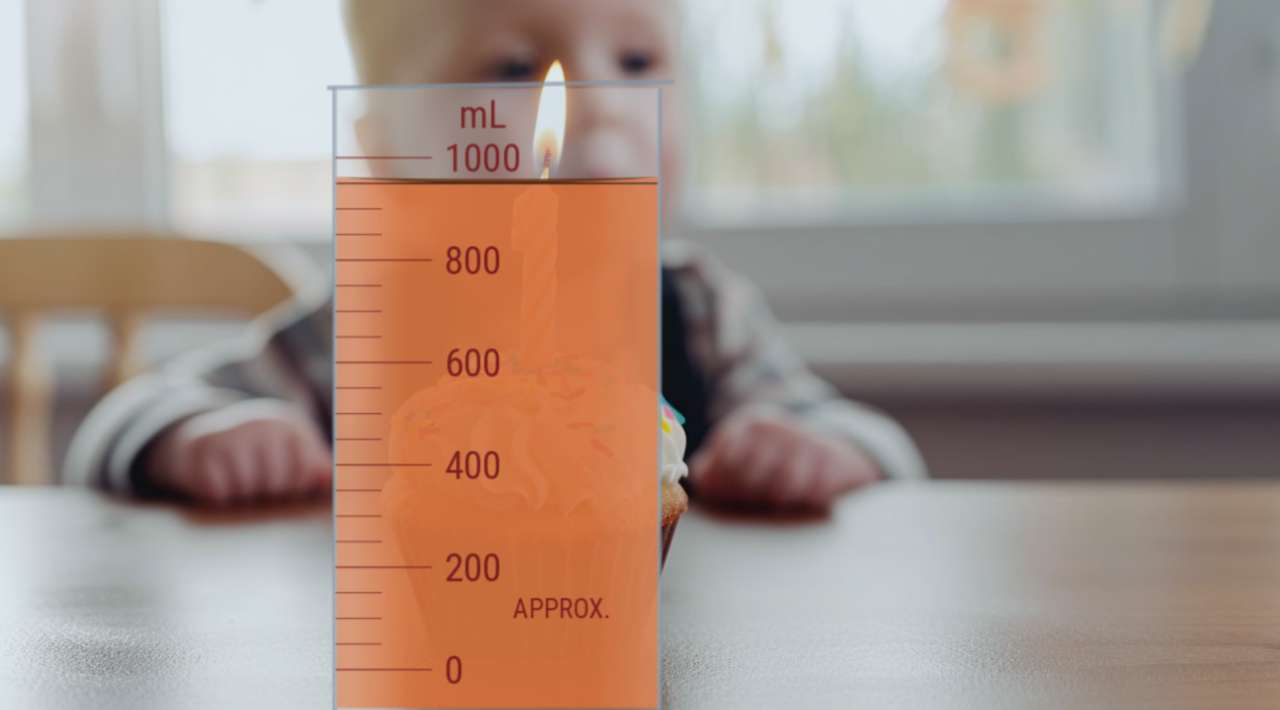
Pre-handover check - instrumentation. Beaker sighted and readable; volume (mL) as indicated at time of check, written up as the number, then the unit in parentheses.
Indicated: 950 (mL)
